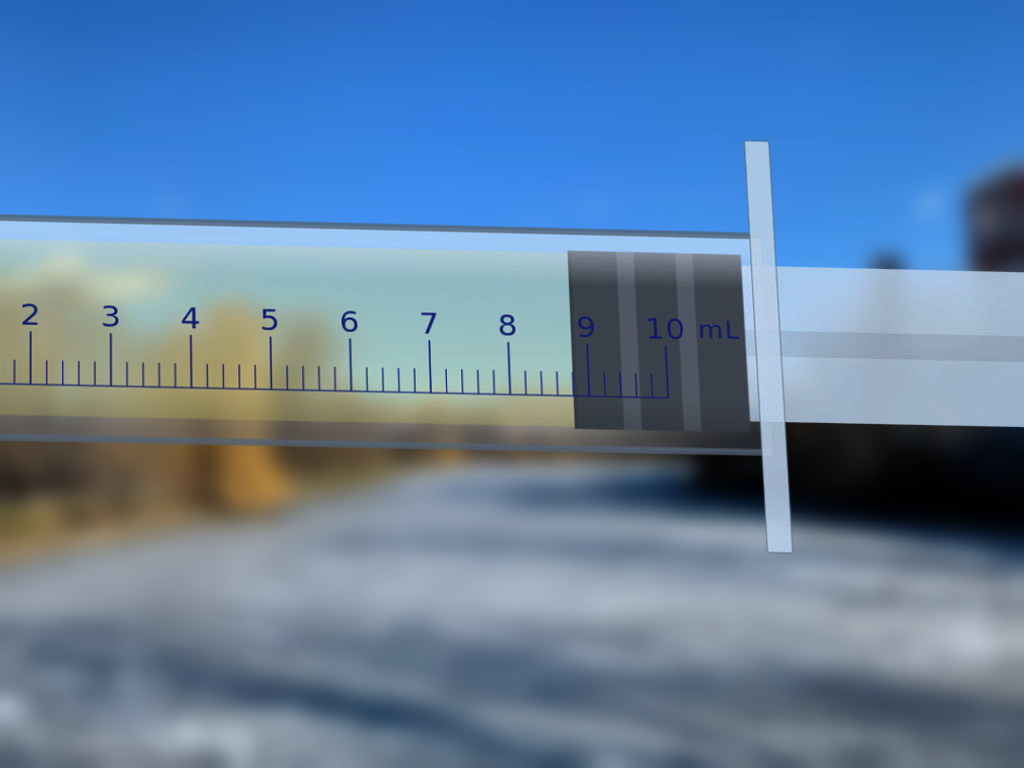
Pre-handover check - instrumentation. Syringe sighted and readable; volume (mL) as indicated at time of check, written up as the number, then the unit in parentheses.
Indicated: 8.8 (mL)
